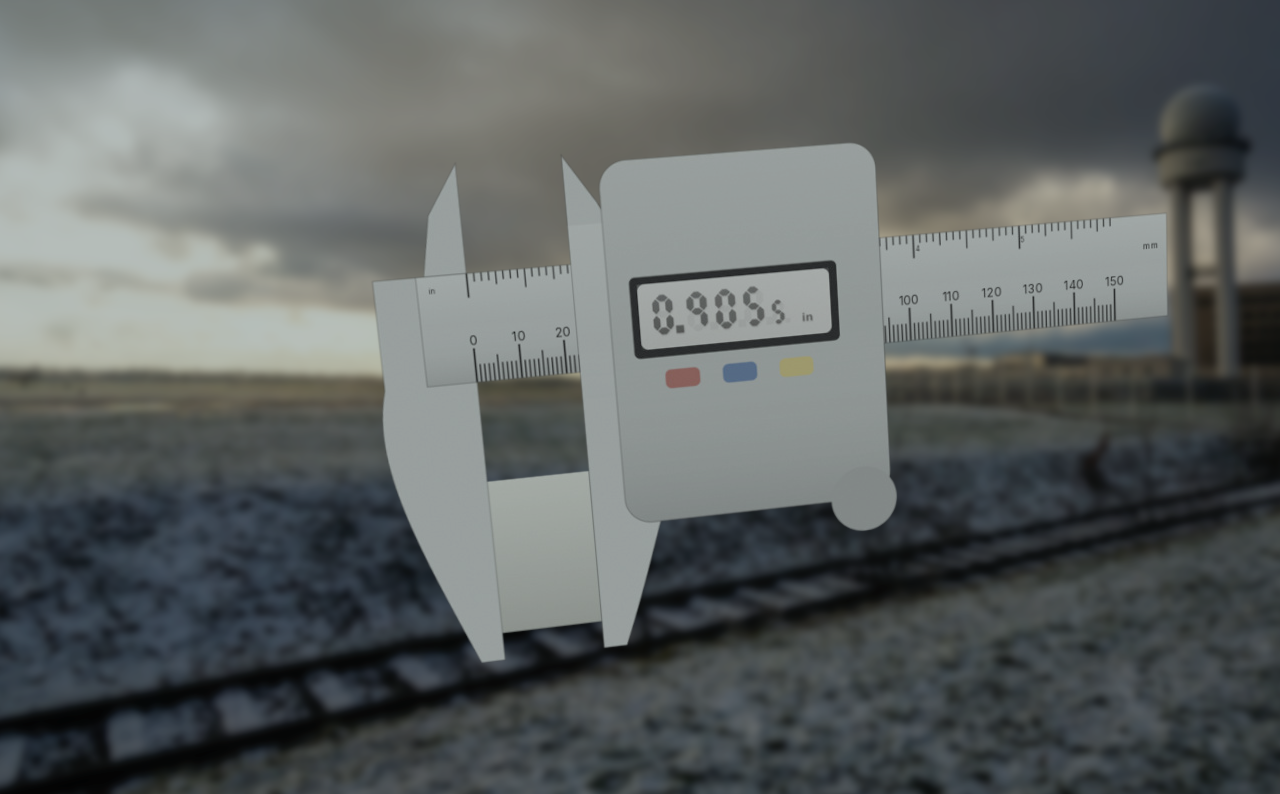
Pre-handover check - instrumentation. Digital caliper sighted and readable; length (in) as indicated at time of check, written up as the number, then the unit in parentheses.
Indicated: 0.9055 (in)
